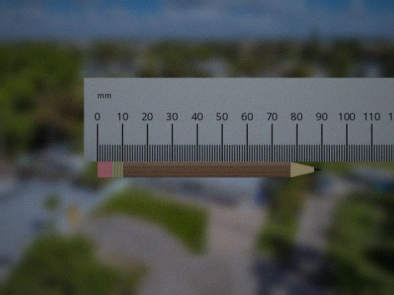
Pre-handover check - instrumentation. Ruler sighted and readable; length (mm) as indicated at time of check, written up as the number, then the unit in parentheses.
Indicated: 90 (mm)
